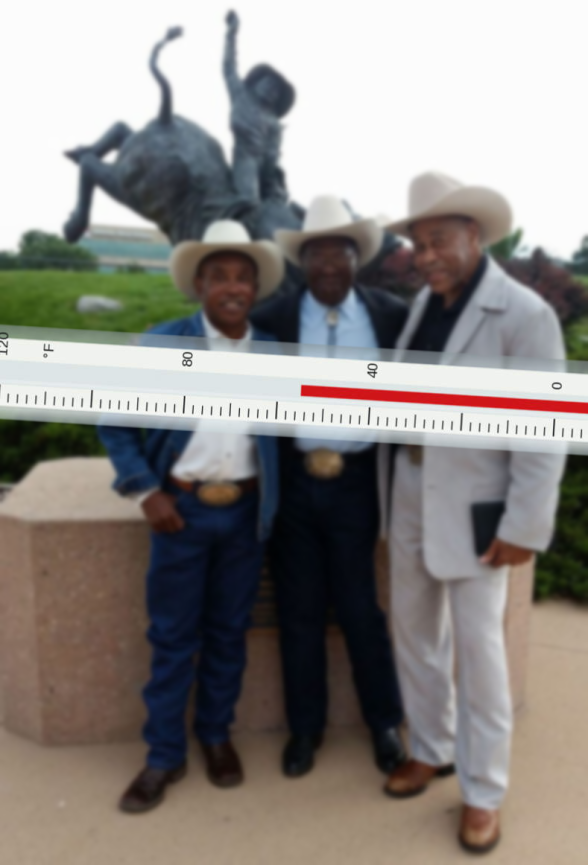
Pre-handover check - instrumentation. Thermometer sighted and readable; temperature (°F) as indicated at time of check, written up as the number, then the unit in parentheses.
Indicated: 55 (°F)
